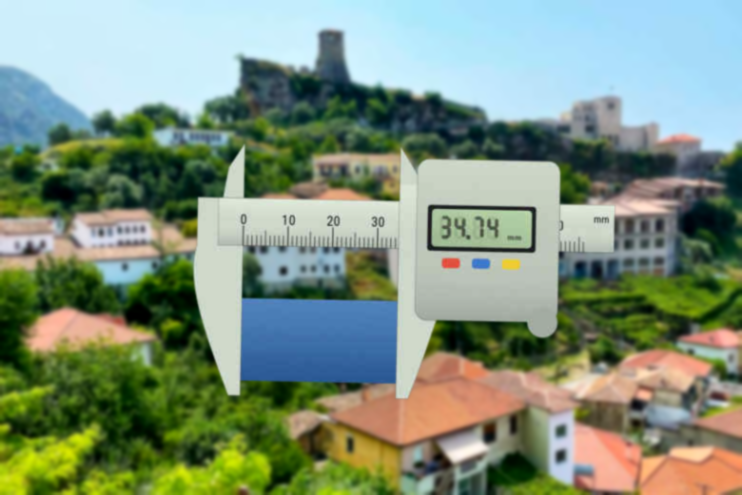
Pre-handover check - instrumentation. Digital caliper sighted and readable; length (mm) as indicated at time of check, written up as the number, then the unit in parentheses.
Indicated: 34.74 (mm)
